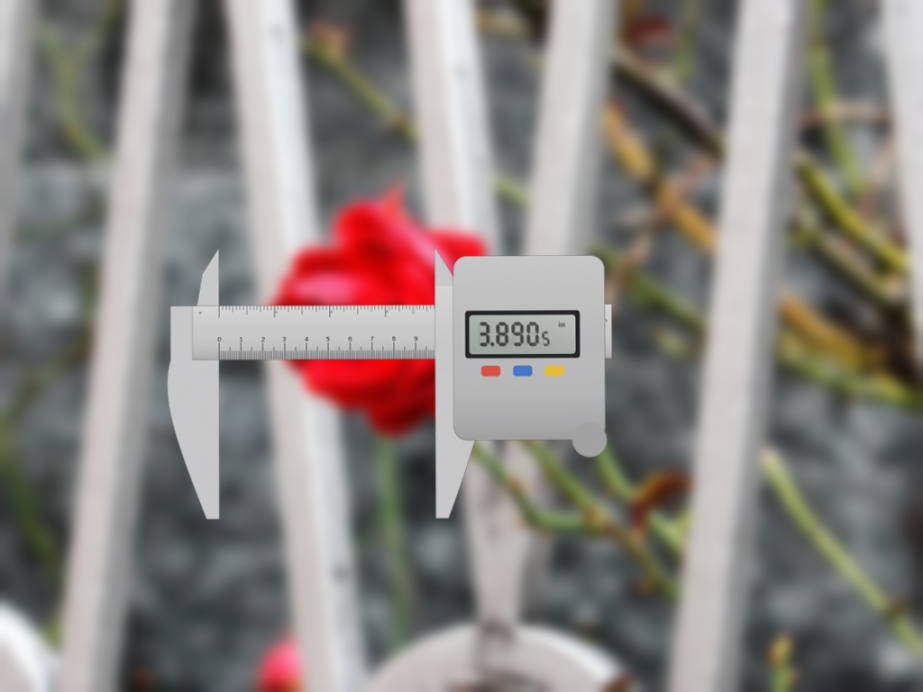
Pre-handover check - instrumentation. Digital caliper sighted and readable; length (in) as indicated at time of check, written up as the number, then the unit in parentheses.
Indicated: 3.8905 (in)
